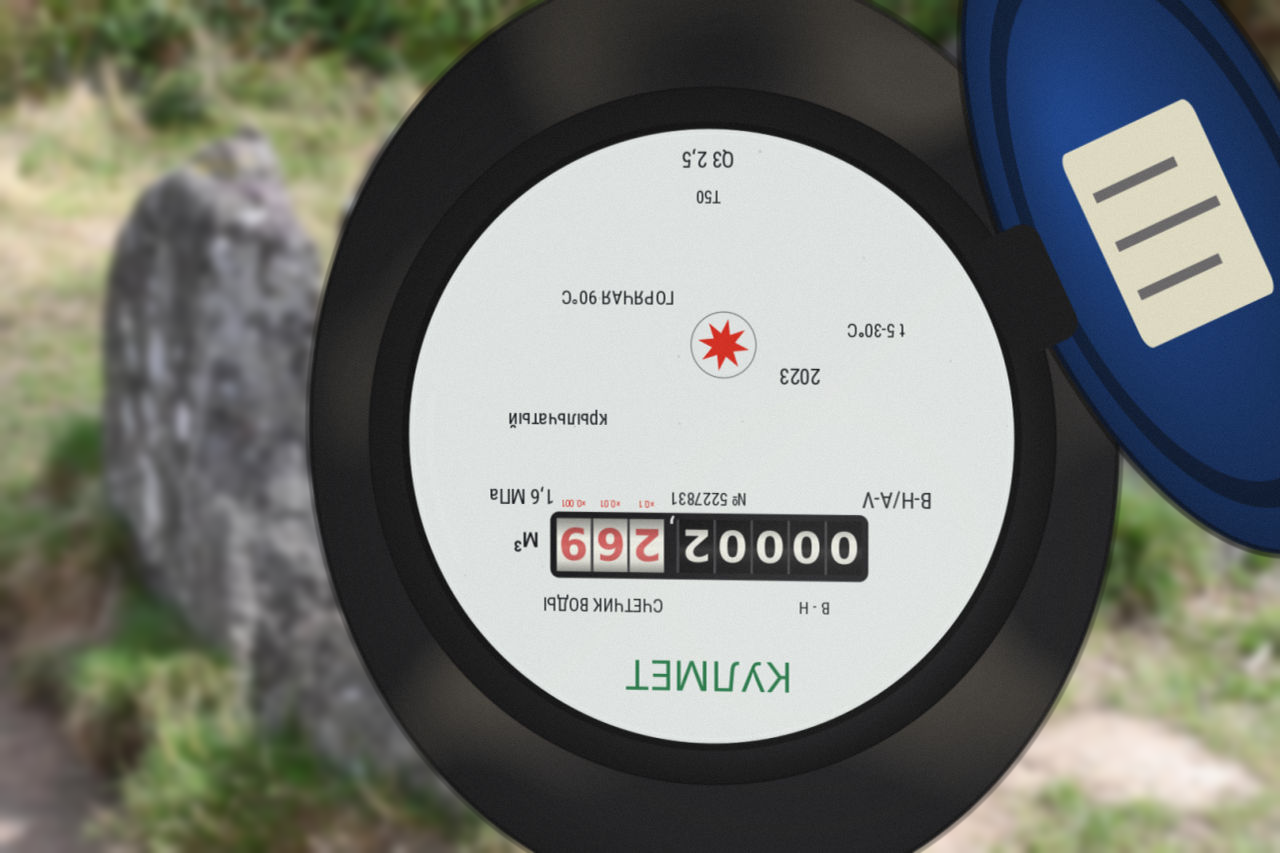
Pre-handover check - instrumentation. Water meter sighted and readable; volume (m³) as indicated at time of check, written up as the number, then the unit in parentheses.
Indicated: 2.269 (m³)
